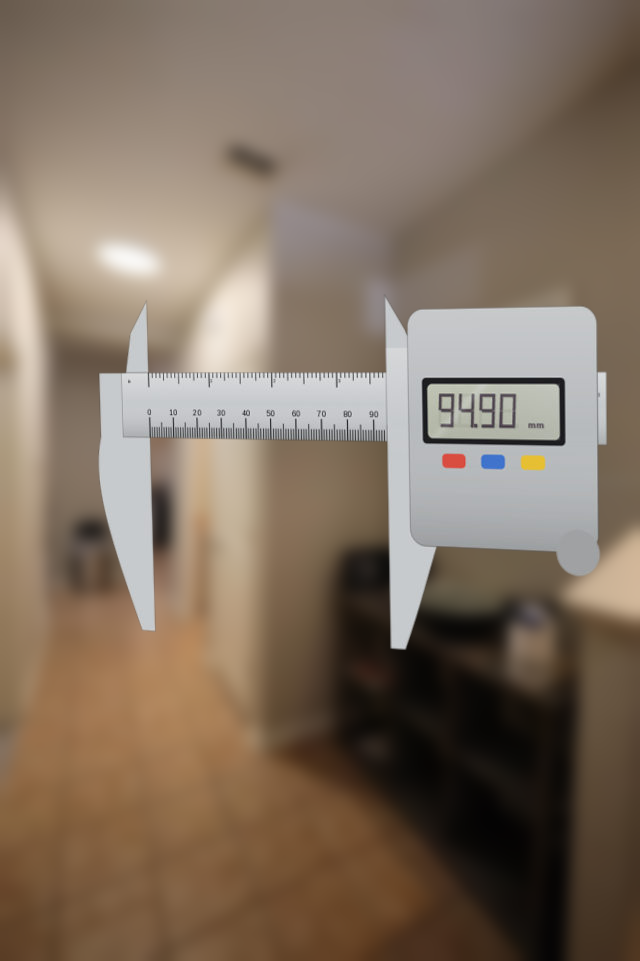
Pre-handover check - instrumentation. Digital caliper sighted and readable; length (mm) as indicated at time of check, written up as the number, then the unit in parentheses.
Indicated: 94.90 (mm)
